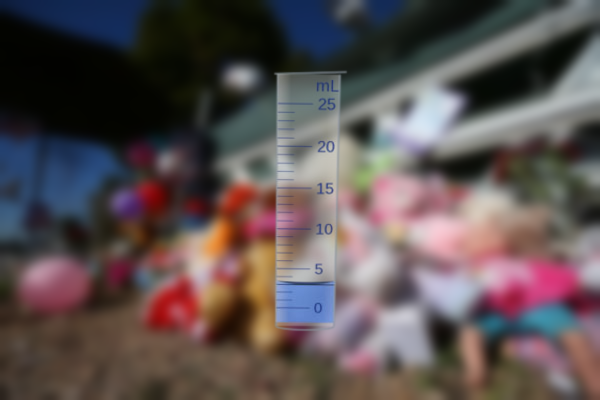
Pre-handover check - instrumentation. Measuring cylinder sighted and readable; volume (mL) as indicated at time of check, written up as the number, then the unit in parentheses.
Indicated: 3 (mL)
